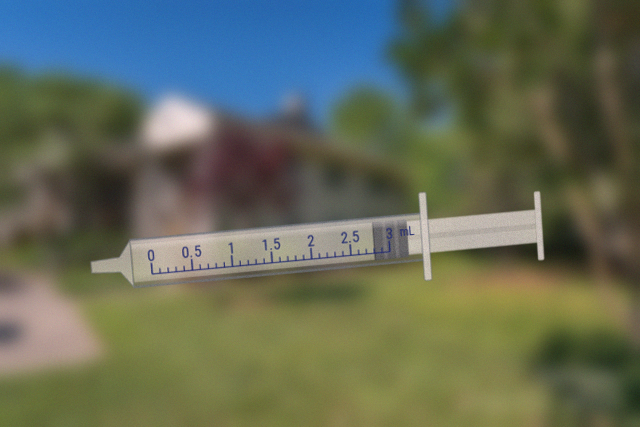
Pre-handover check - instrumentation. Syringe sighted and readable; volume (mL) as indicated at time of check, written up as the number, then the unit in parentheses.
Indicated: 2.8 (mL)
